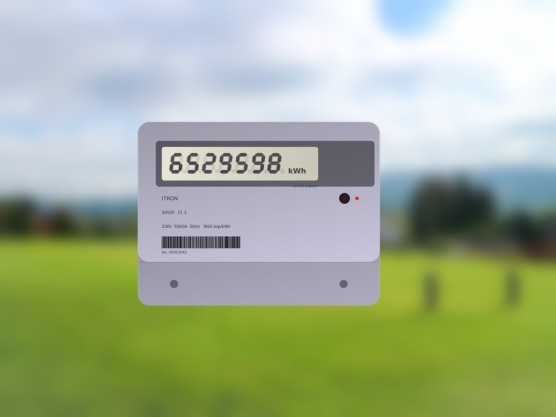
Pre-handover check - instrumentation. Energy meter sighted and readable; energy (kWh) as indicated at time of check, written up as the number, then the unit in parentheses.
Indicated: 6529598 (kWh)
